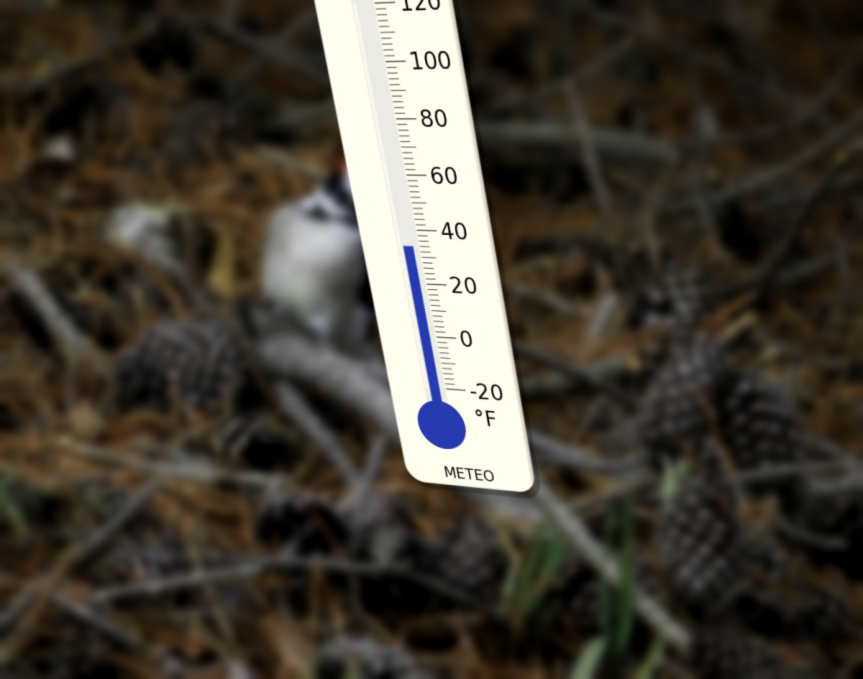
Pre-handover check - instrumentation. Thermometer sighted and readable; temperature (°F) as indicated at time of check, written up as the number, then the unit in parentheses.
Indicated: 34 (°F)
